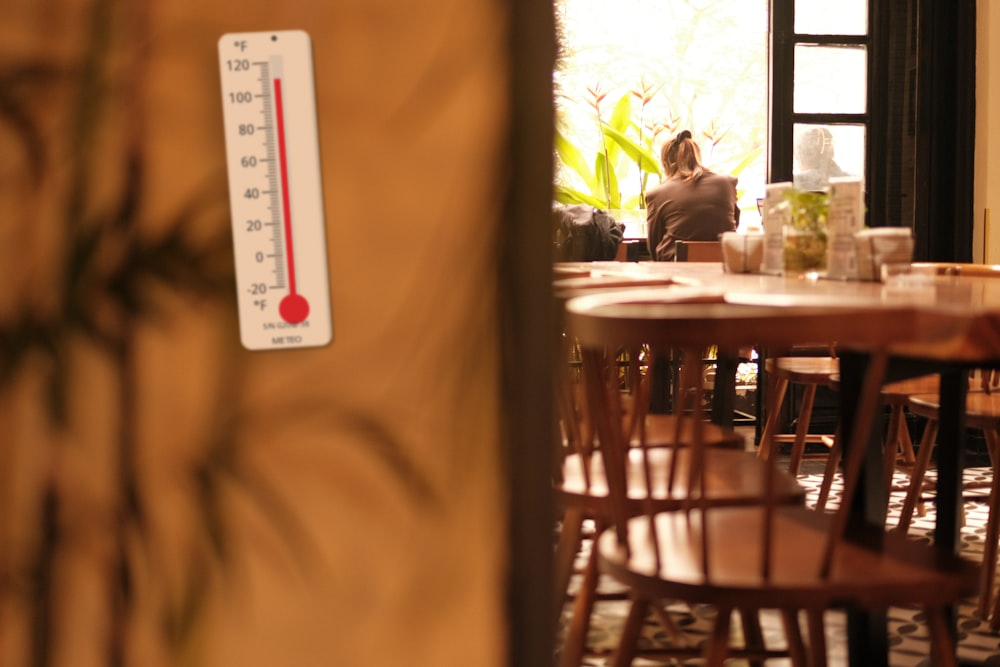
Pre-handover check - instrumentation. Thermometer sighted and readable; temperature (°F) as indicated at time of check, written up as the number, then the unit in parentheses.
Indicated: 110 (°F)
